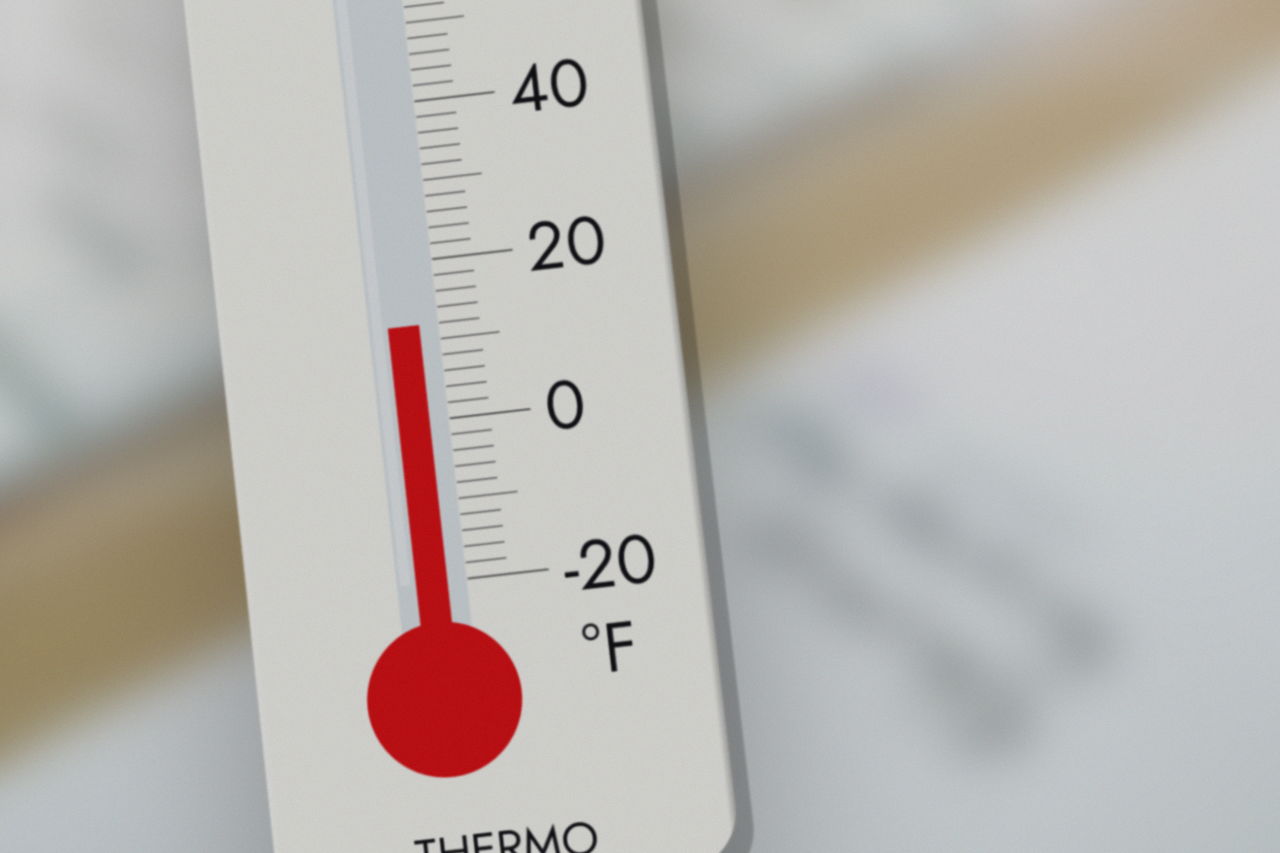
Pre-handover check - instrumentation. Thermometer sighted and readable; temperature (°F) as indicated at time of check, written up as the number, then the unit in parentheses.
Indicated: 12 (°F)
